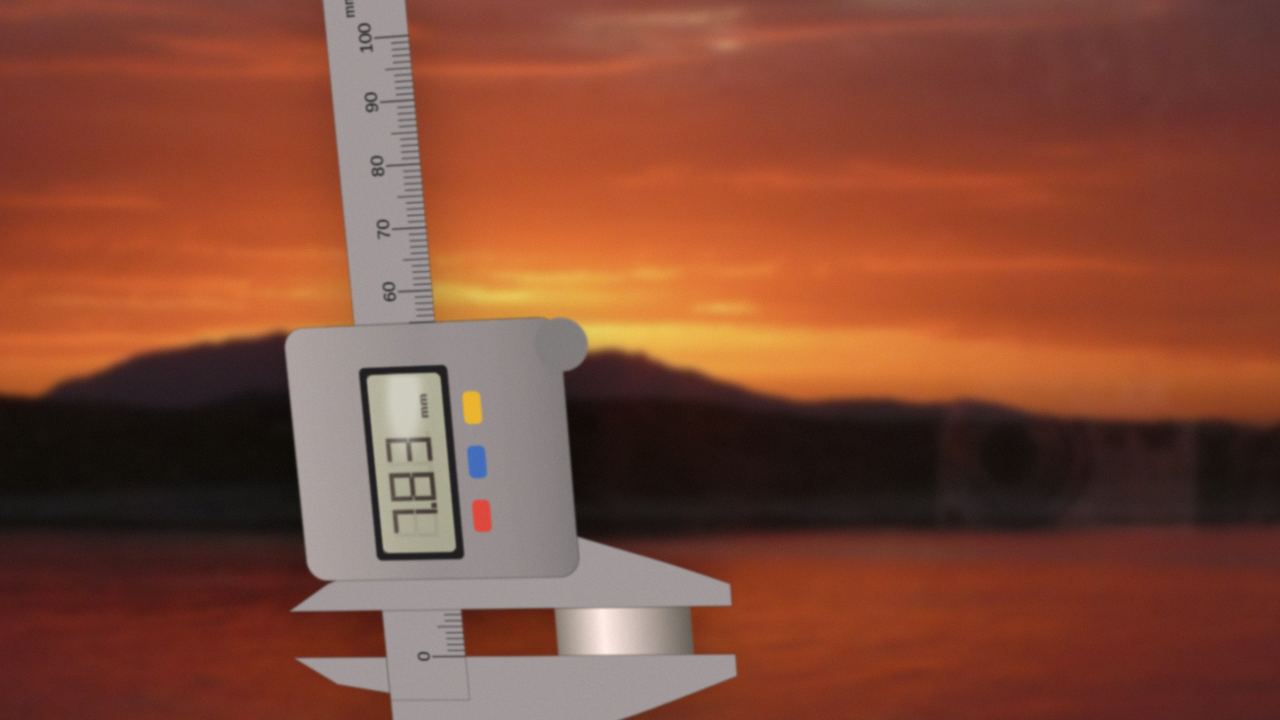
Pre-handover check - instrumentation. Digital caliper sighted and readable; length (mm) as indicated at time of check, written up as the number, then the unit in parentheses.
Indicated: 7.83 (mm)
